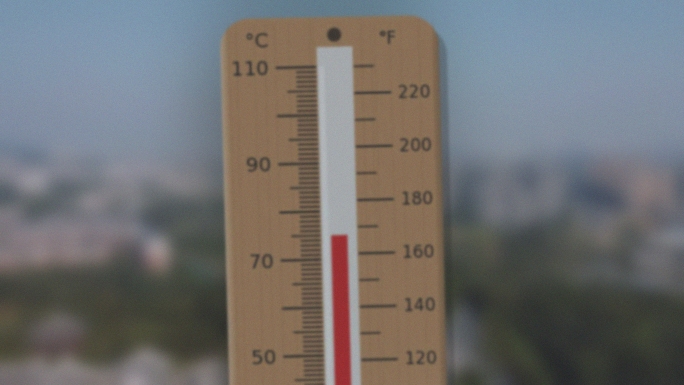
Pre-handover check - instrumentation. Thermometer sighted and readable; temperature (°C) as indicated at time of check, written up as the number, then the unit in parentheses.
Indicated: 75 (°C)
